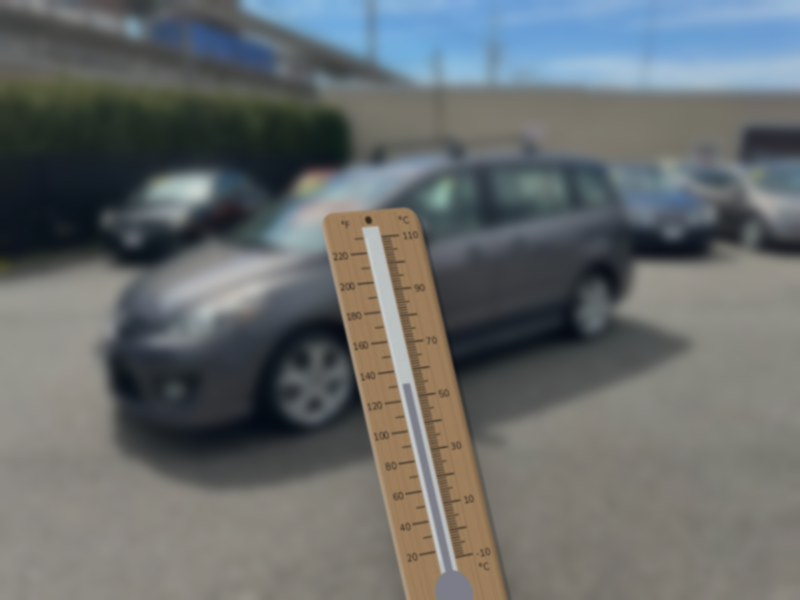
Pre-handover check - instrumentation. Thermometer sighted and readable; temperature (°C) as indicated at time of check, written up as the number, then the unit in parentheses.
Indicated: 55 (°C)
